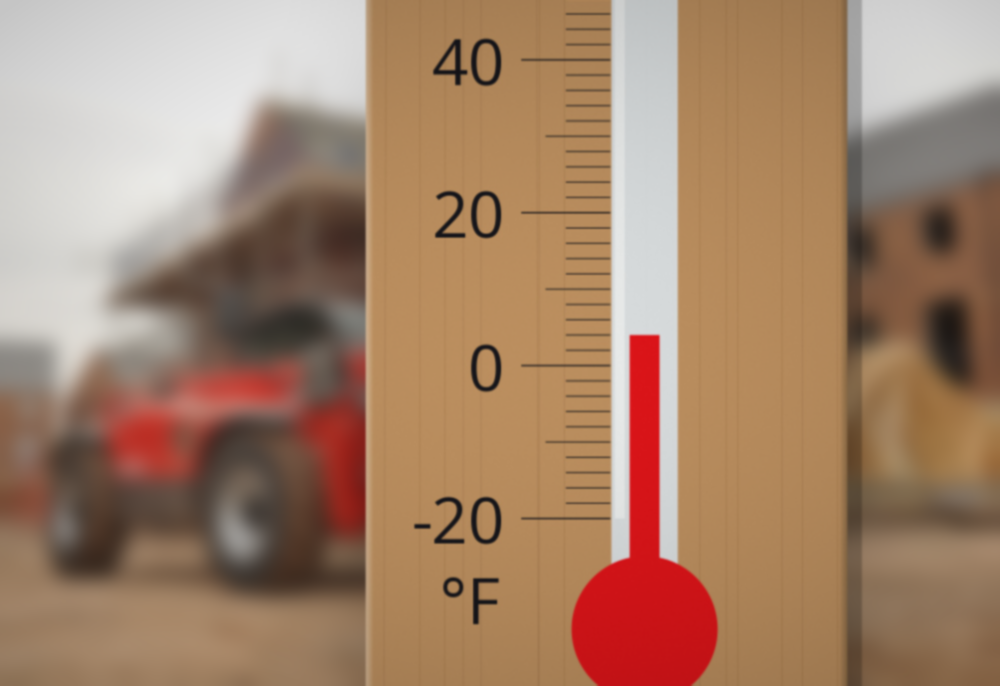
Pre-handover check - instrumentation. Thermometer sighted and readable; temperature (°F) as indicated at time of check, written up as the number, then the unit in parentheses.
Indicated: 4 (°F)
